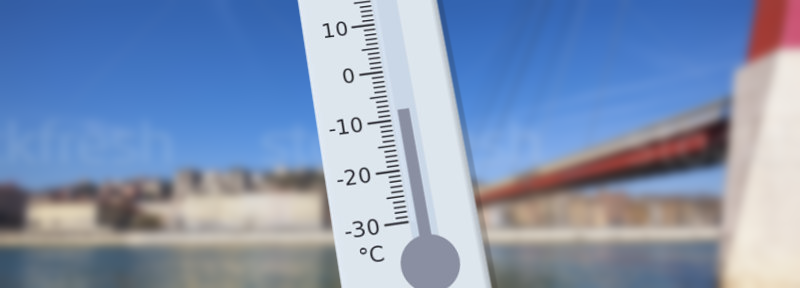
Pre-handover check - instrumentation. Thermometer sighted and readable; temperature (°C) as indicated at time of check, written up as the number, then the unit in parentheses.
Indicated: -8 (°C)
